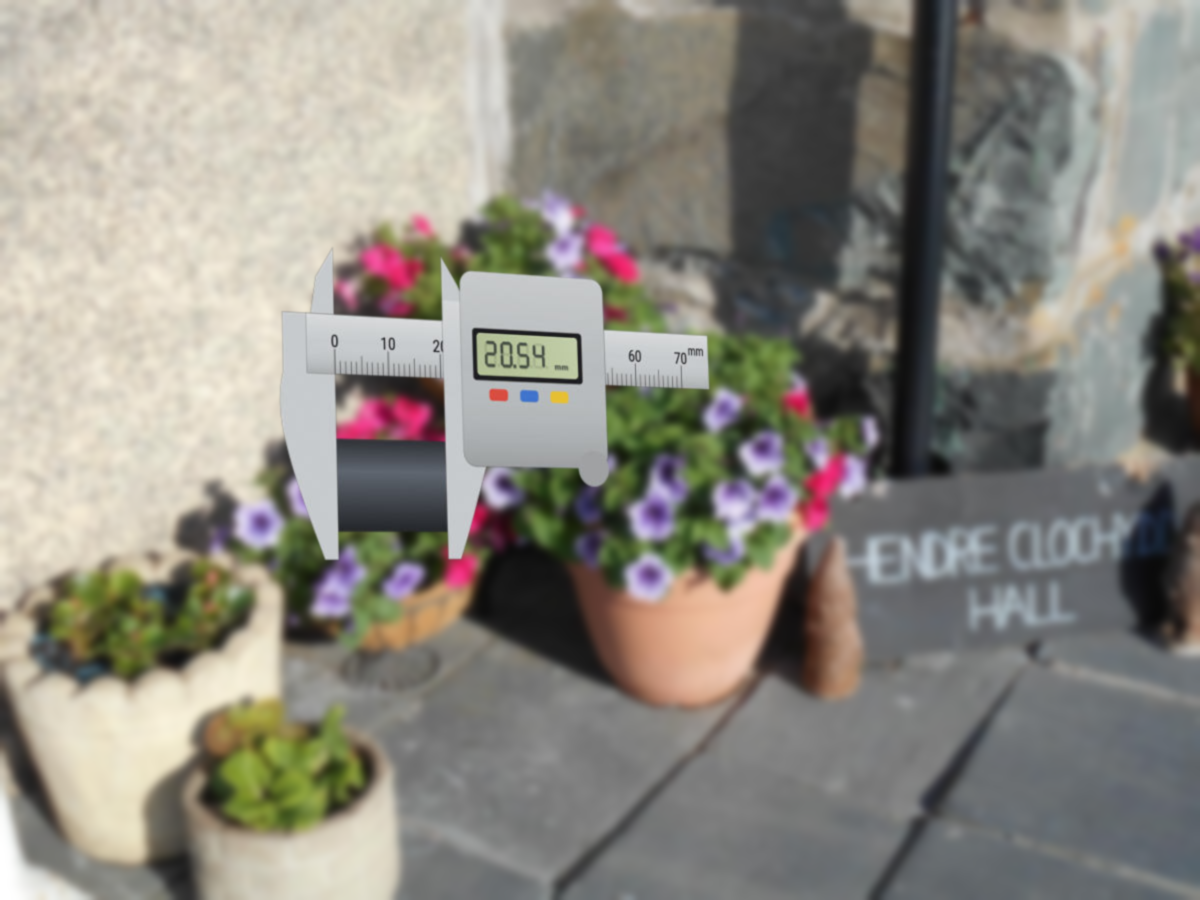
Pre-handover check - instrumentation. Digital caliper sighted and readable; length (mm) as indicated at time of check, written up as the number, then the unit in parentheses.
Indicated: 20.54 (mm)
